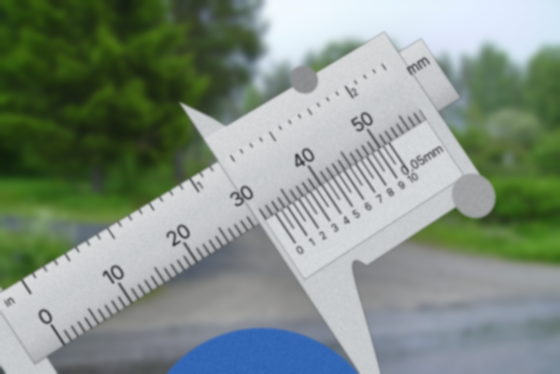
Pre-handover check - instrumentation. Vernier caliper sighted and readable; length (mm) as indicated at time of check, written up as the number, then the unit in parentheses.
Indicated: 32.5 (mm)
